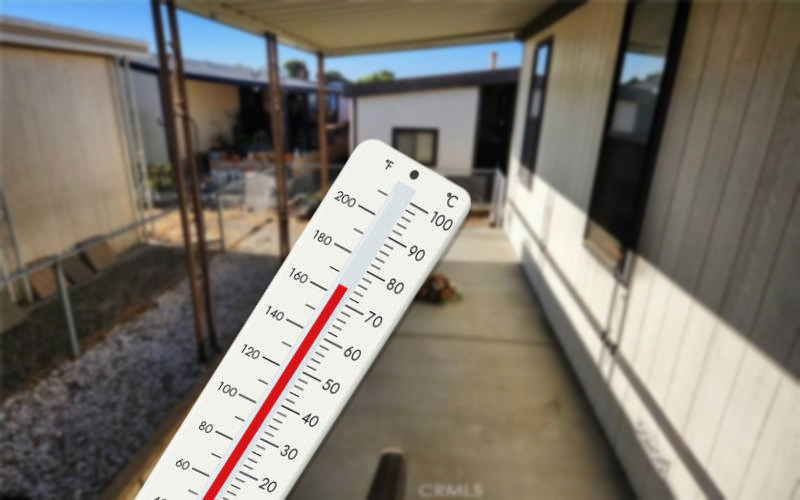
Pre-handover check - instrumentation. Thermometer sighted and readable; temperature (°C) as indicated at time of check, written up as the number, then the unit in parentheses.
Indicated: 74 (°C)
